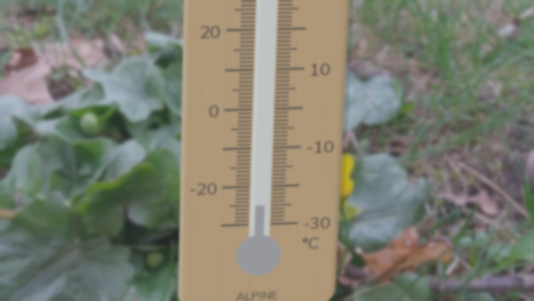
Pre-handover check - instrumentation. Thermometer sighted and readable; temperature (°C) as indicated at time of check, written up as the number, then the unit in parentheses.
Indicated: -25 (°C)
